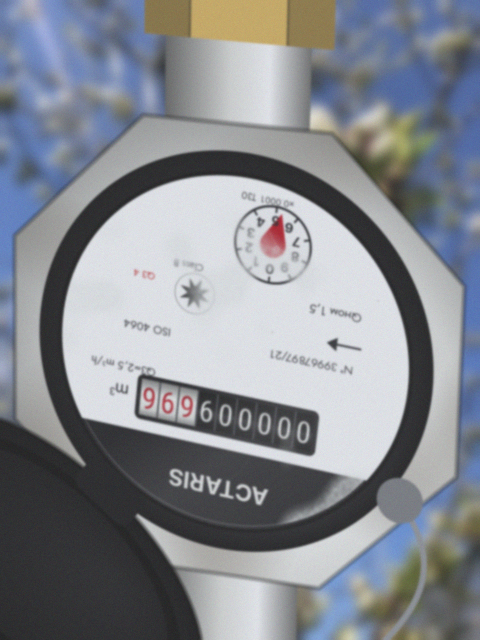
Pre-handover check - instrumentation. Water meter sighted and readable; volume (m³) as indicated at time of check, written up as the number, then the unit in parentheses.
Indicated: 9.6965 (m³)
